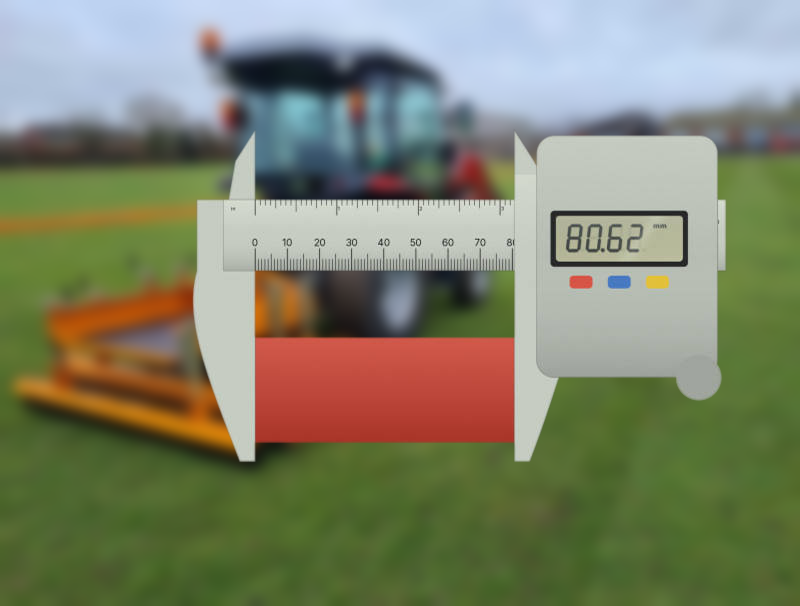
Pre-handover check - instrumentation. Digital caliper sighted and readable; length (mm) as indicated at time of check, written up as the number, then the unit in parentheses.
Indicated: 80.62 (mm)
